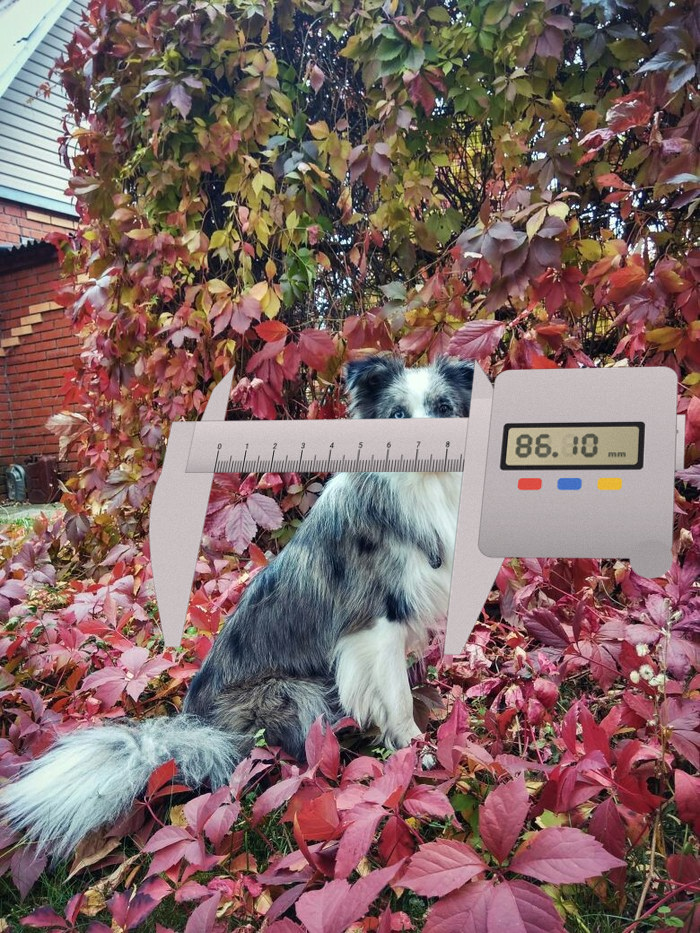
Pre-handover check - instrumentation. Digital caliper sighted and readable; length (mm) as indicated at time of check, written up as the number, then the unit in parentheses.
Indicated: 86.10 (mm)
